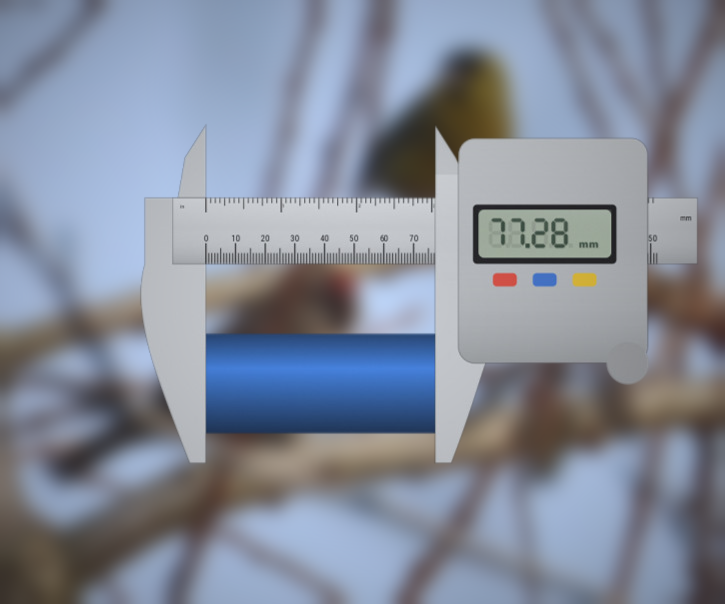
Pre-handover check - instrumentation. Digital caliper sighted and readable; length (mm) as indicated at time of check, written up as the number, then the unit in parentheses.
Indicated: 77.28 (mm)
